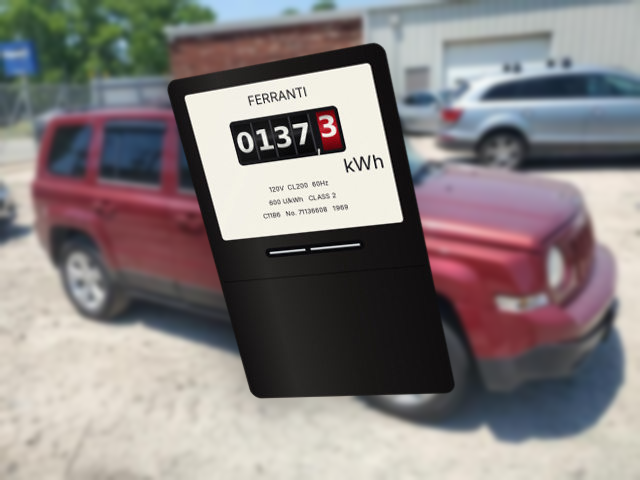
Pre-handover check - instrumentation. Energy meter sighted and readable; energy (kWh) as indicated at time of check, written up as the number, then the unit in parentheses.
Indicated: 137.3 (kWh)
